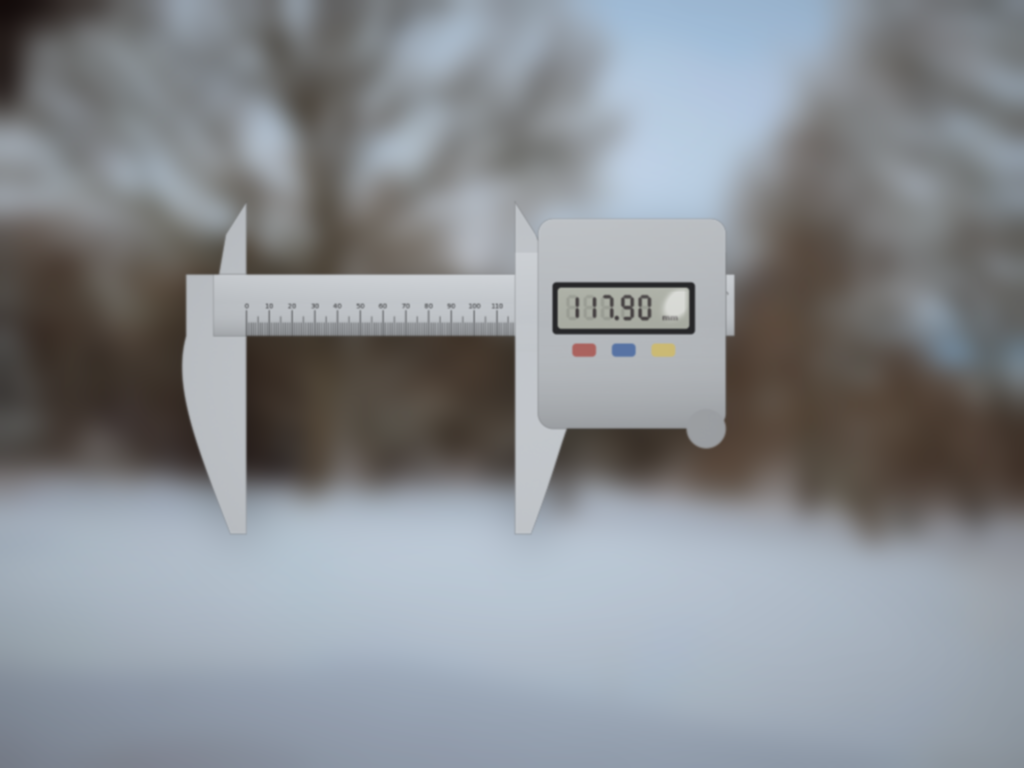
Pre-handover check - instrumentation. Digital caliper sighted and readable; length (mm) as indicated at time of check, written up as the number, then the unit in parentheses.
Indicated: 117.90 (mm)
